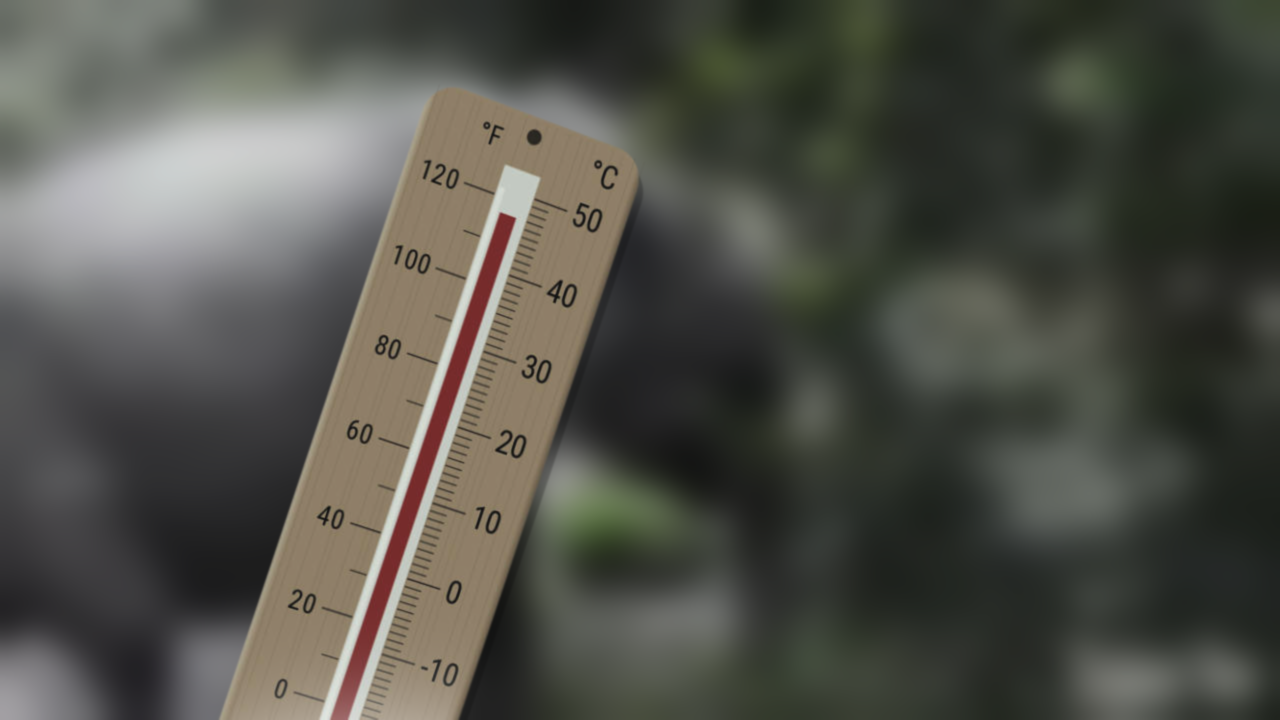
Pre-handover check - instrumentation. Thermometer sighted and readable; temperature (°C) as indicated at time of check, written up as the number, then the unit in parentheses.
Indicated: 47 (°C)
